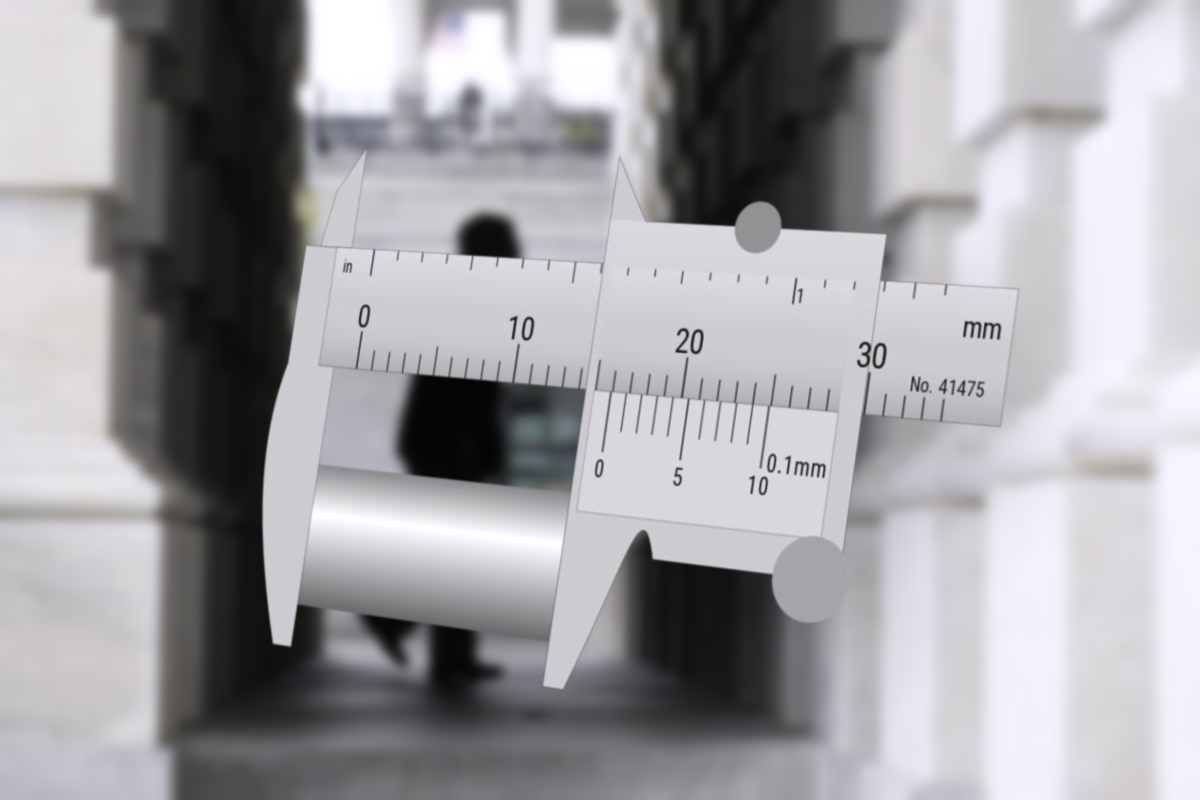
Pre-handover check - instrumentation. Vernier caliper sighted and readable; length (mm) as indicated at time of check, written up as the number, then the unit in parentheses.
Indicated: 15.9 (mm)
